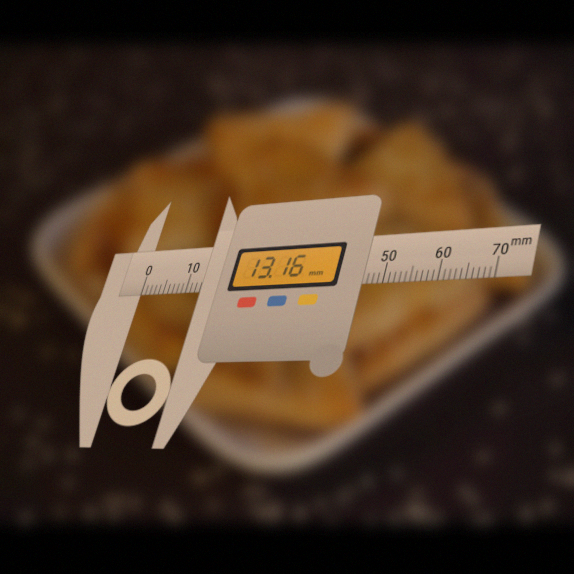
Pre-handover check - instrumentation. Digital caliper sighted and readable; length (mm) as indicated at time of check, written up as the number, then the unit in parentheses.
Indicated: 13.16 (mm)
